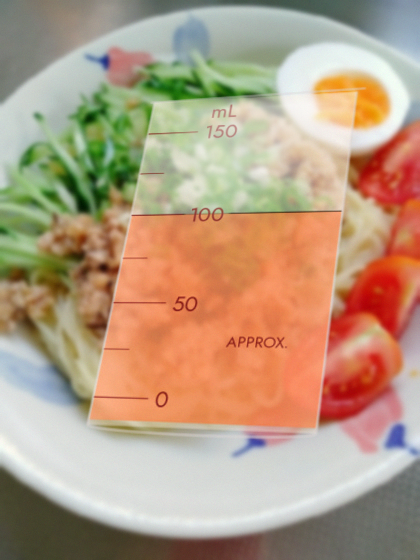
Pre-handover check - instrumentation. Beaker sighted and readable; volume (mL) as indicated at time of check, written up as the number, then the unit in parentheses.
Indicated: 100 (mL)
